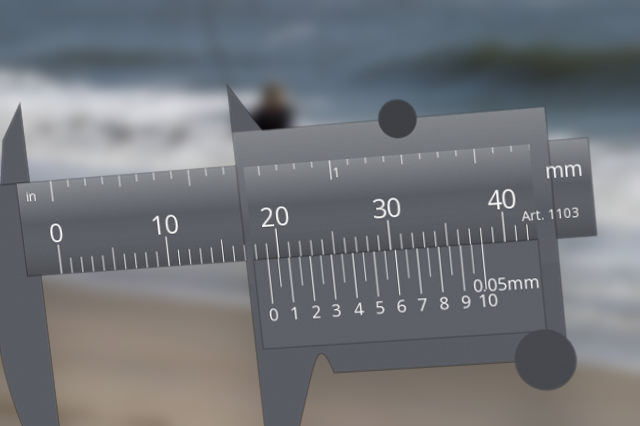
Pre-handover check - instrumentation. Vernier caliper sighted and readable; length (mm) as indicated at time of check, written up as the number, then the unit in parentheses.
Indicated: 19.0 (mm)
